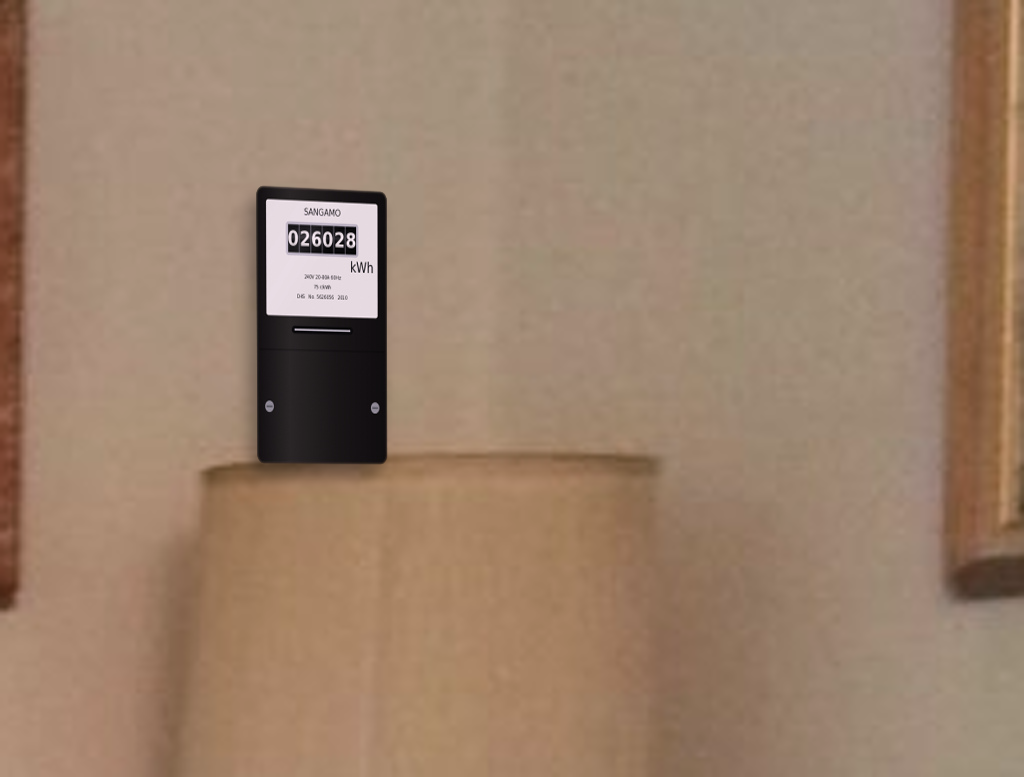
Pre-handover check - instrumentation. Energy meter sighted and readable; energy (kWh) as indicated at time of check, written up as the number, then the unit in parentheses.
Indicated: 26028 (kWh)
